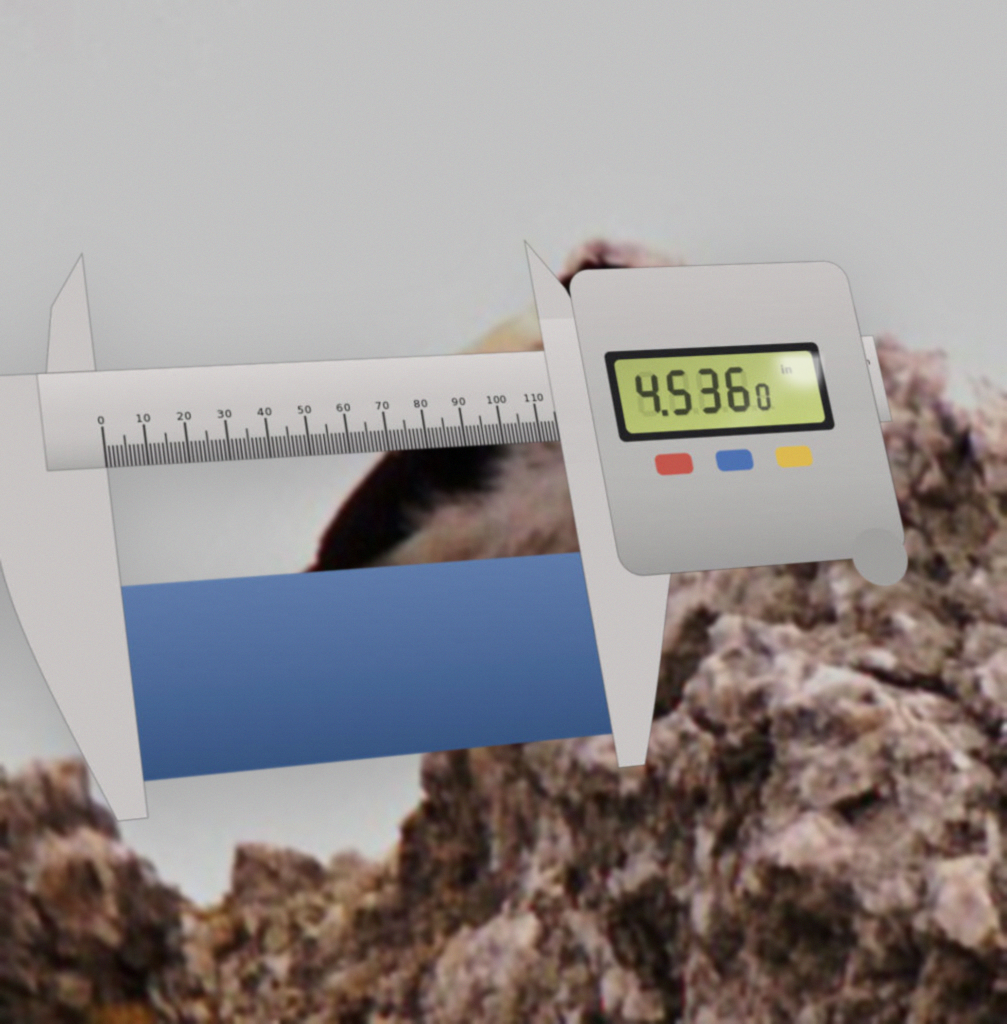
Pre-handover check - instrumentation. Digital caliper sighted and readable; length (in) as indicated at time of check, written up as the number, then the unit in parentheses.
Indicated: 4.5360 (in)
